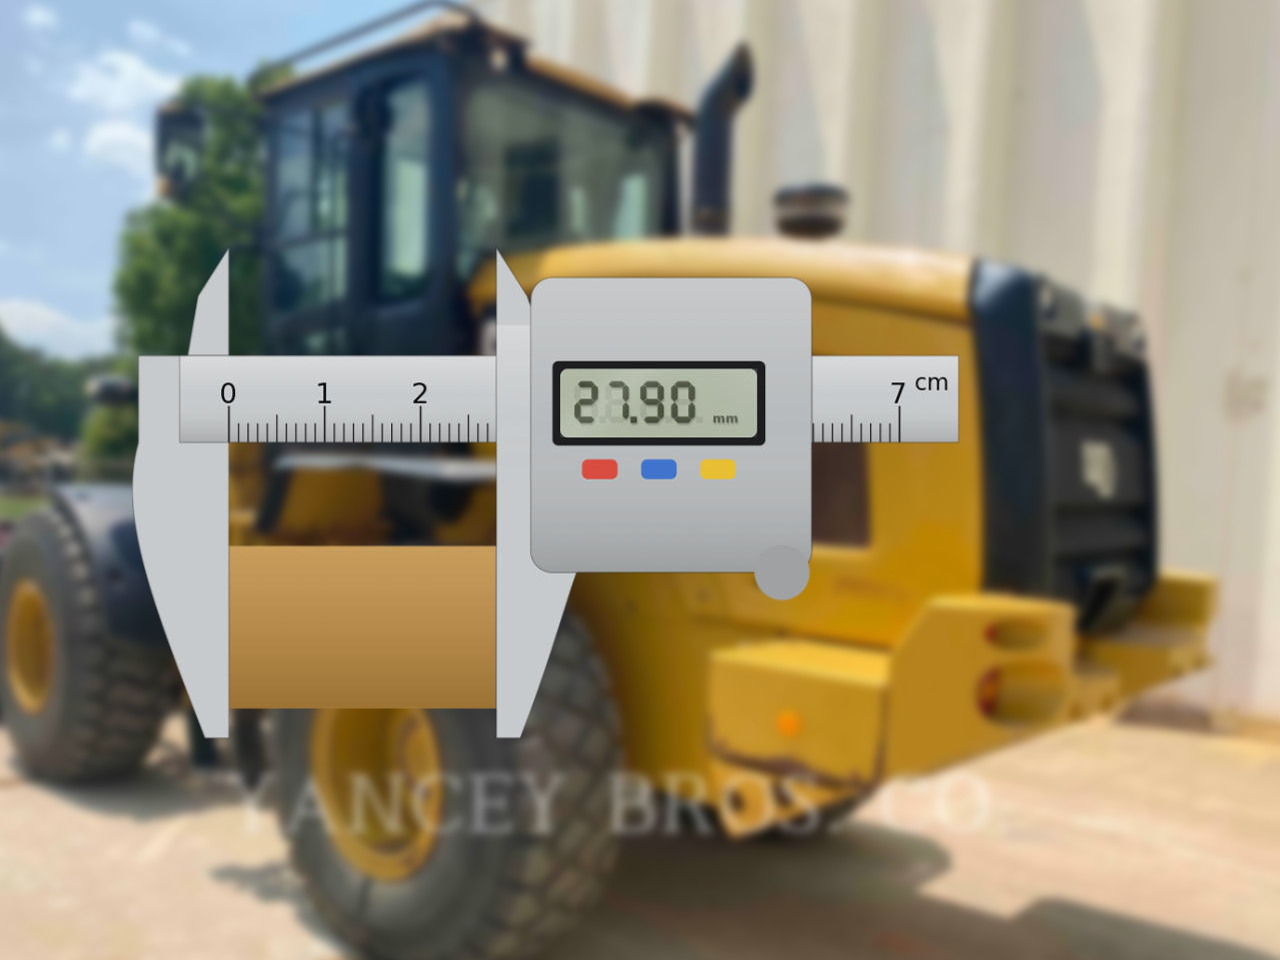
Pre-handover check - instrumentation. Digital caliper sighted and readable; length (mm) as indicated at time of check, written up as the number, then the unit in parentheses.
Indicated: 27.90 (mm)
